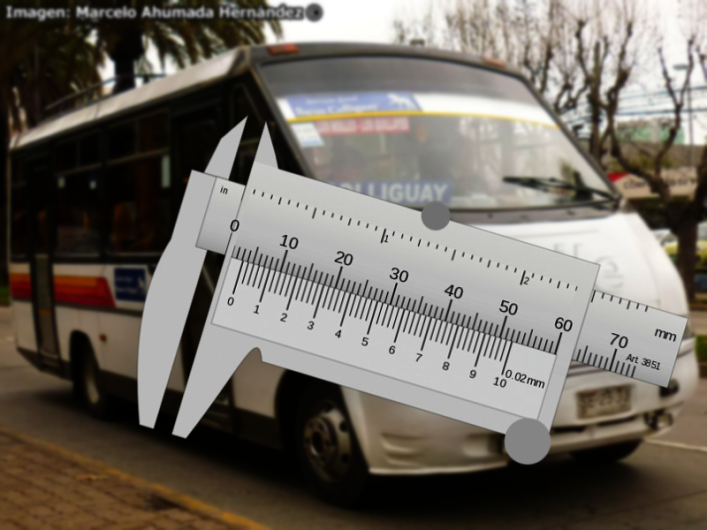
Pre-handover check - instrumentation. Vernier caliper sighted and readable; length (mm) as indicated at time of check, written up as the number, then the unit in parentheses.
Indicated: 3.2 (mm)
